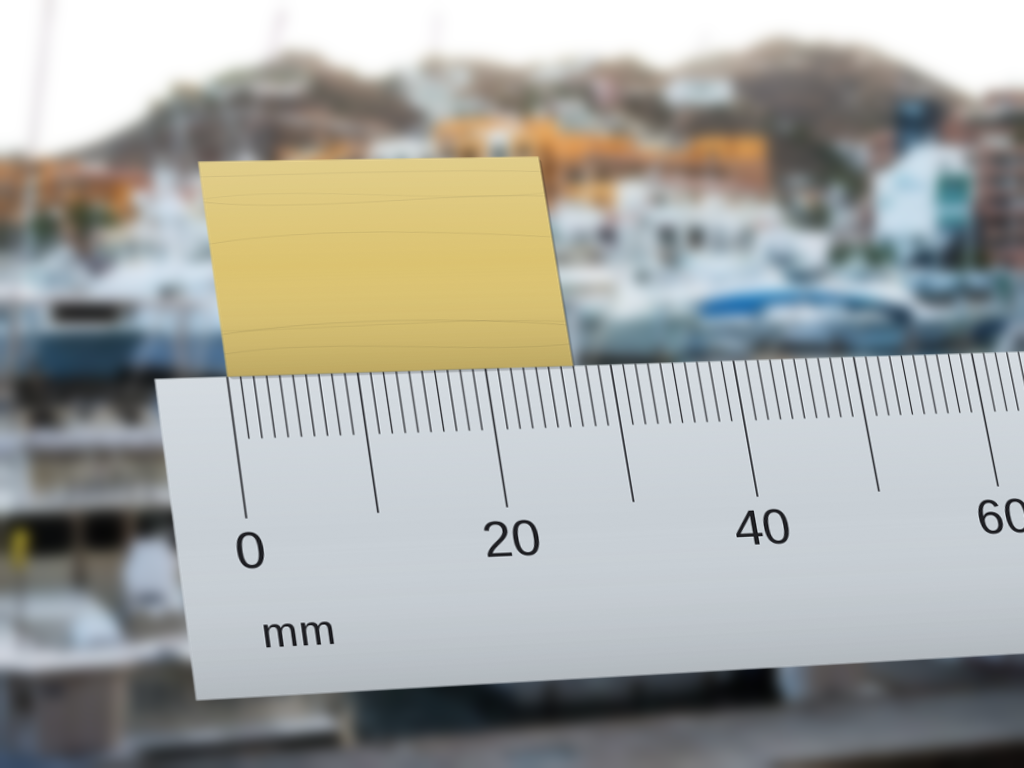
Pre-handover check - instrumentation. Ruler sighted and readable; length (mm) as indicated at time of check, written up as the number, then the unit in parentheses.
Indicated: 27 (mm)
